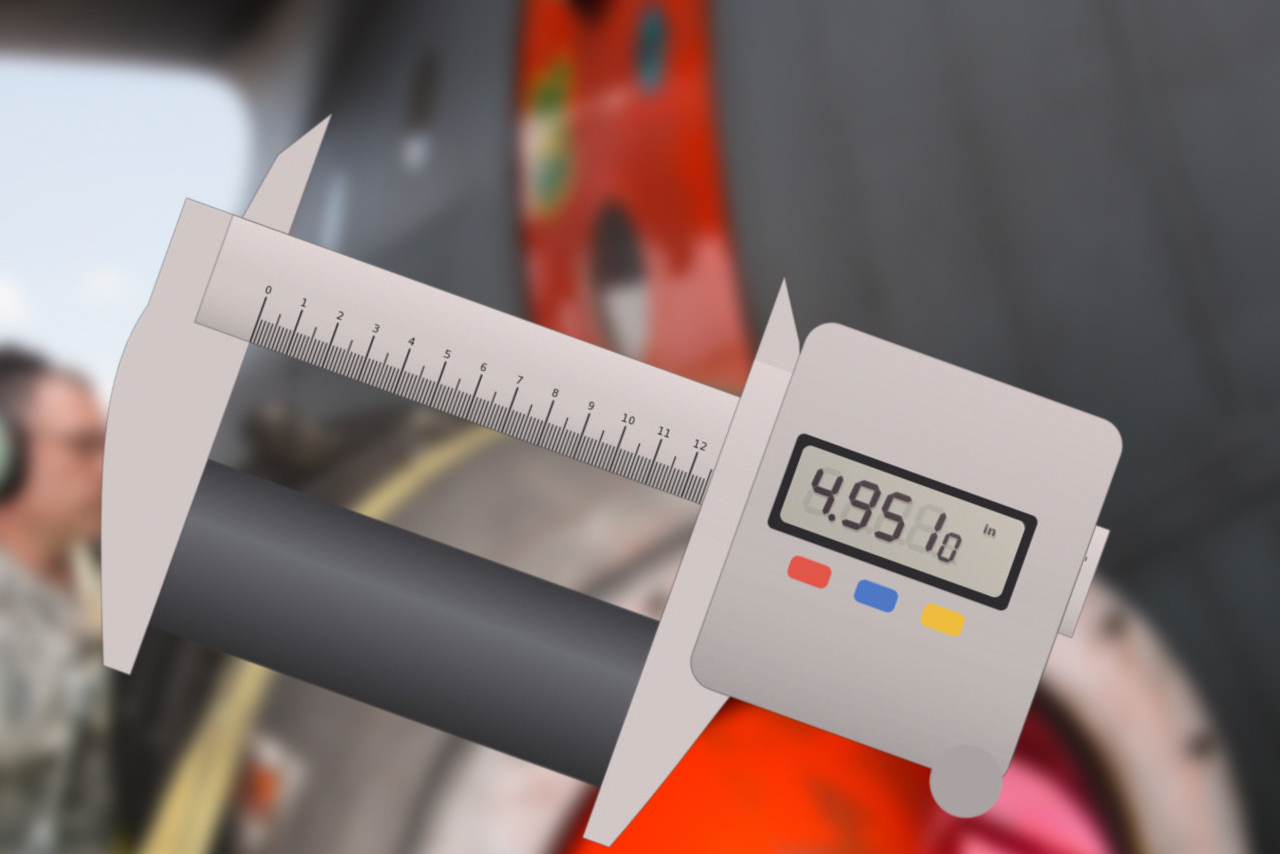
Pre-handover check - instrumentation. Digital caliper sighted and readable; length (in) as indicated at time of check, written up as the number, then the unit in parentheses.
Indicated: 4.9510 (in)
